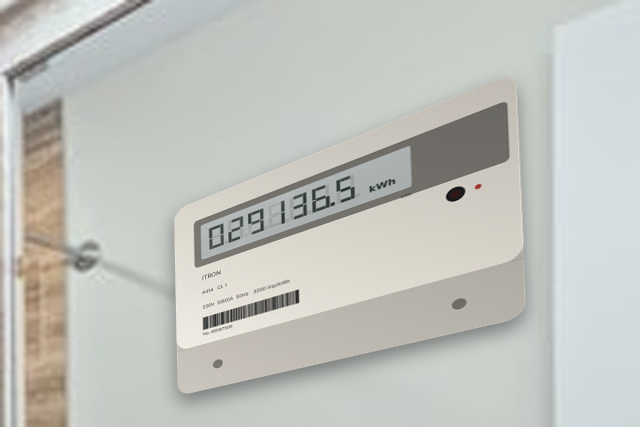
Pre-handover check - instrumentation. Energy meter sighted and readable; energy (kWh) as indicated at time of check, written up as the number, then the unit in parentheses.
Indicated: 29136.5 (kWh)
